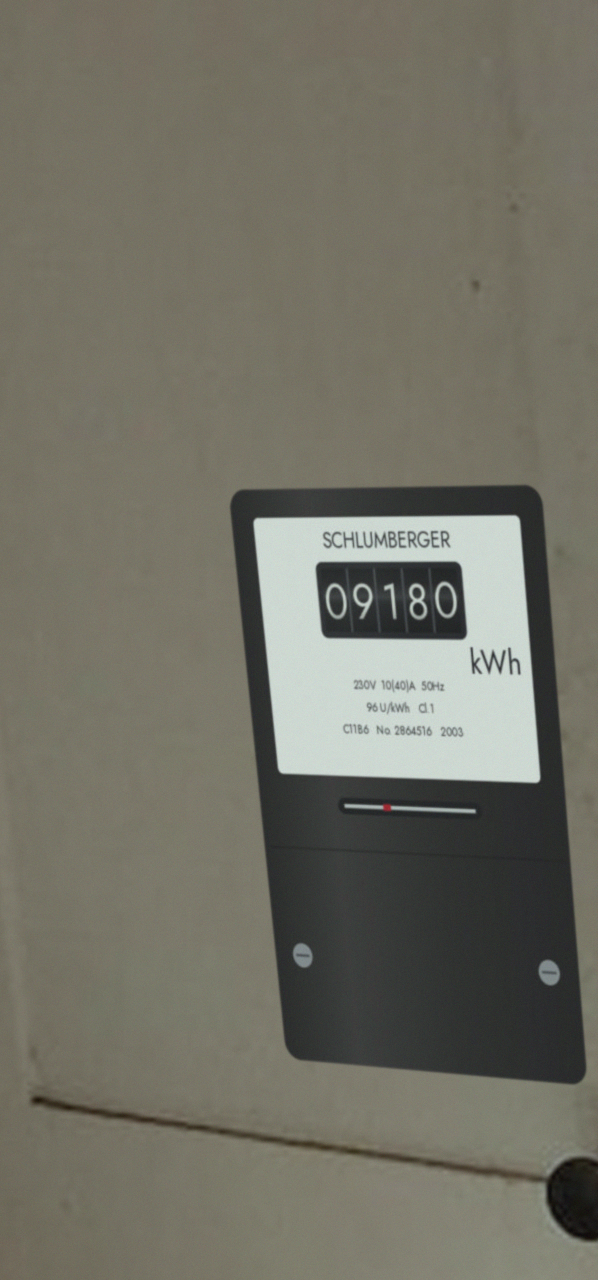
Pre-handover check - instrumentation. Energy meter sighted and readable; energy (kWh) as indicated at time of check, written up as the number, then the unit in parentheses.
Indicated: 9180 (kWh)
